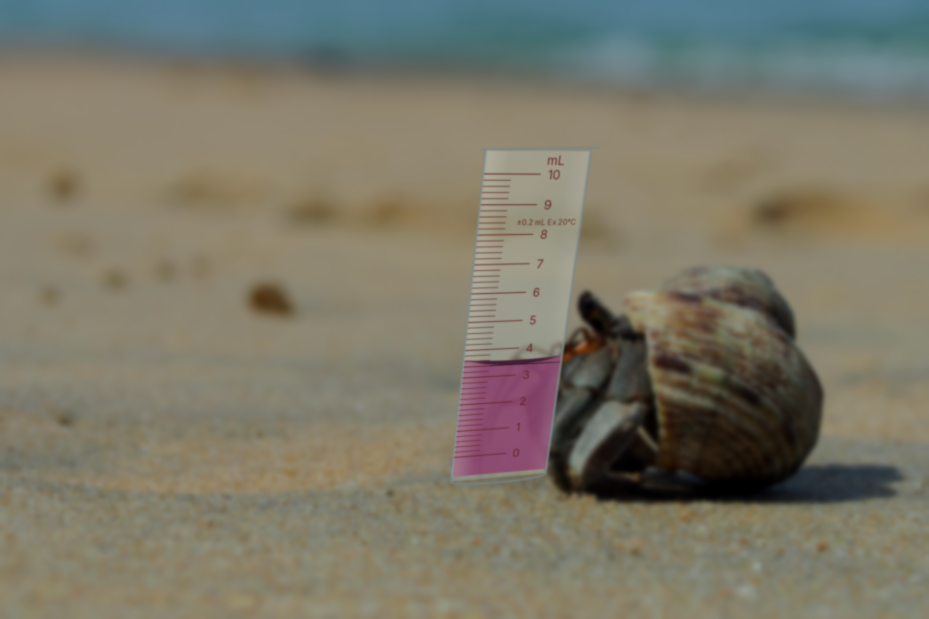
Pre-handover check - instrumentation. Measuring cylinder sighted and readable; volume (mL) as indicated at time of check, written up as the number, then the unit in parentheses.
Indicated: 3.4 (mL)
